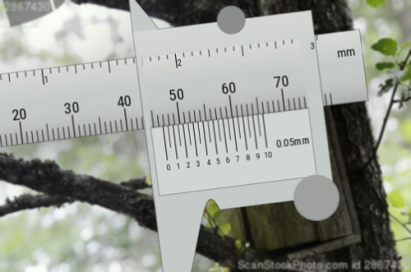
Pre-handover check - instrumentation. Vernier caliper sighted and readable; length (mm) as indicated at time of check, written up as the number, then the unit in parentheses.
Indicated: 46.8 (mm)
